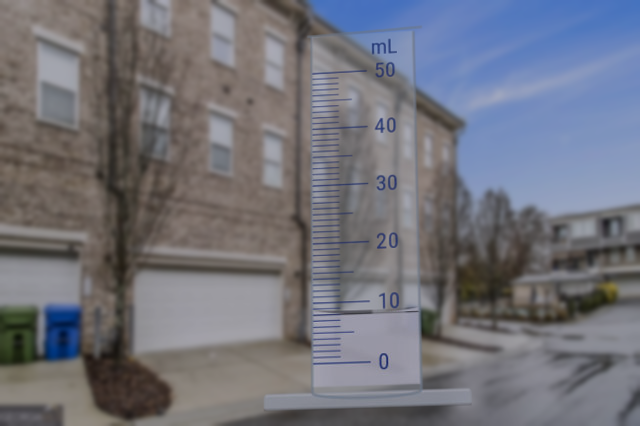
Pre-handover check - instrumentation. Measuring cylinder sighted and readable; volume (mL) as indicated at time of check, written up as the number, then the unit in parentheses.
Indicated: 8 (mL)
